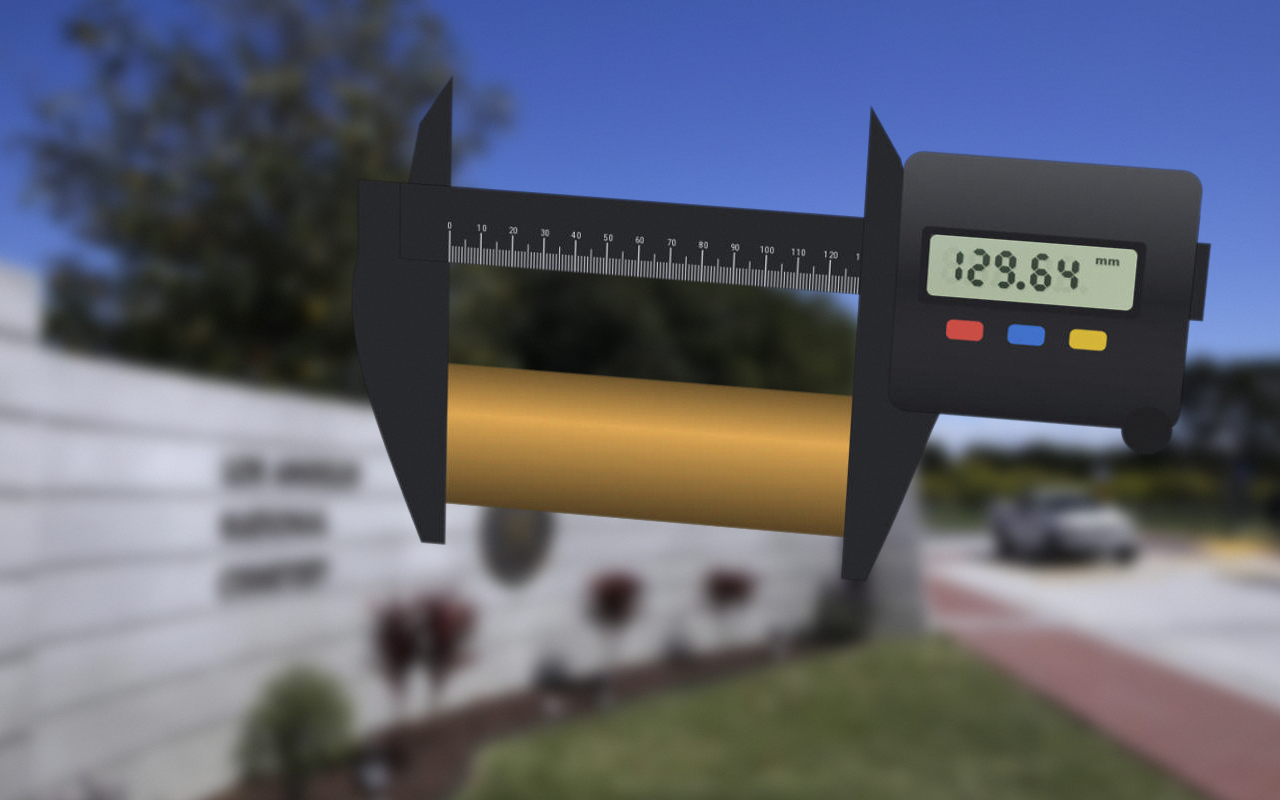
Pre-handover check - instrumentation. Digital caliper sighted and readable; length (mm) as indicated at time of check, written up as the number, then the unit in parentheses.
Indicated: 129.64 (mm)
